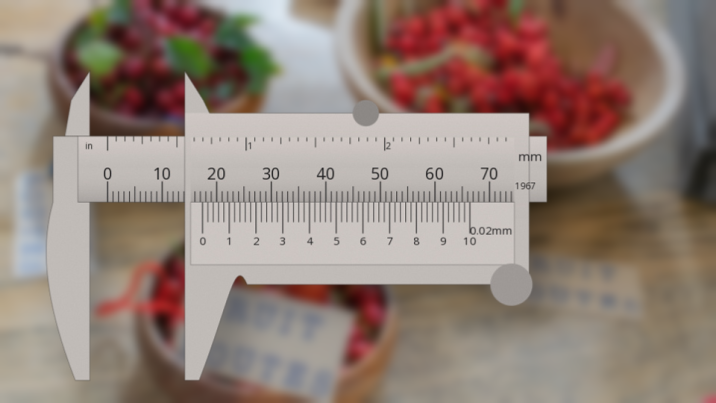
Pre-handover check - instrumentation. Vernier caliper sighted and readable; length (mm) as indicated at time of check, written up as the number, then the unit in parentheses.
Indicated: 17.4 (mm)
